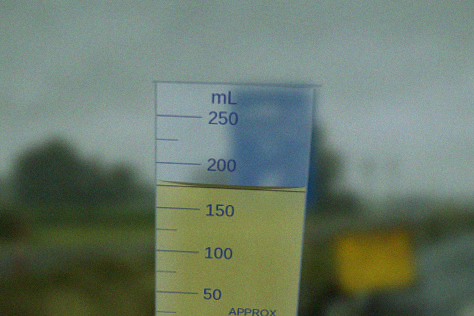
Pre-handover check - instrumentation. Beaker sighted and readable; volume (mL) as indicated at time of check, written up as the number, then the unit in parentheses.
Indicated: 175 (mL)
